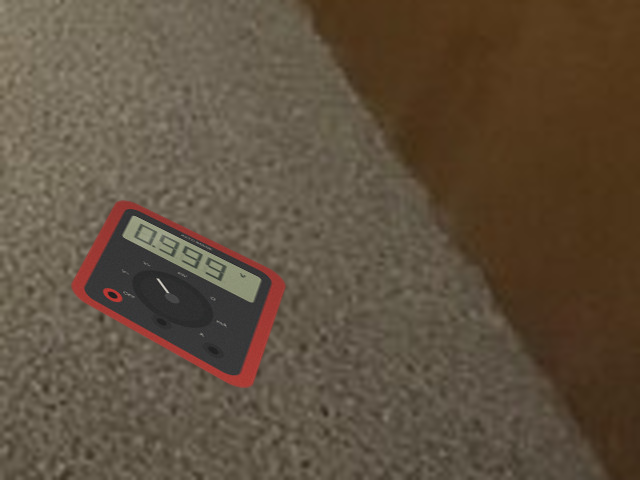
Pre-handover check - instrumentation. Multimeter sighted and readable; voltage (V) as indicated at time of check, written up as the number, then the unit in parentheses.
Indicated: 0.999 (V)
